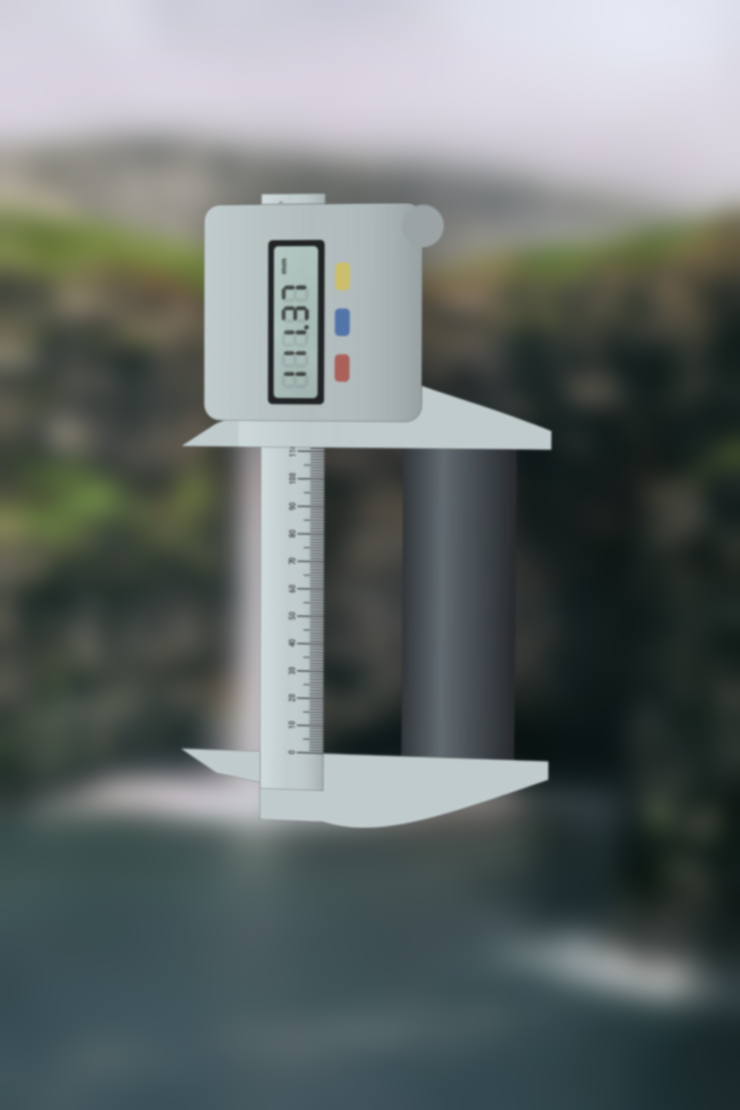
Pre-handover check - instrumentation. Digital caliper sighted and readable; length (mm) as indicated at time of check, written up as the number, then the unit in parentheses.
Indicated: 111.37 (mm)
